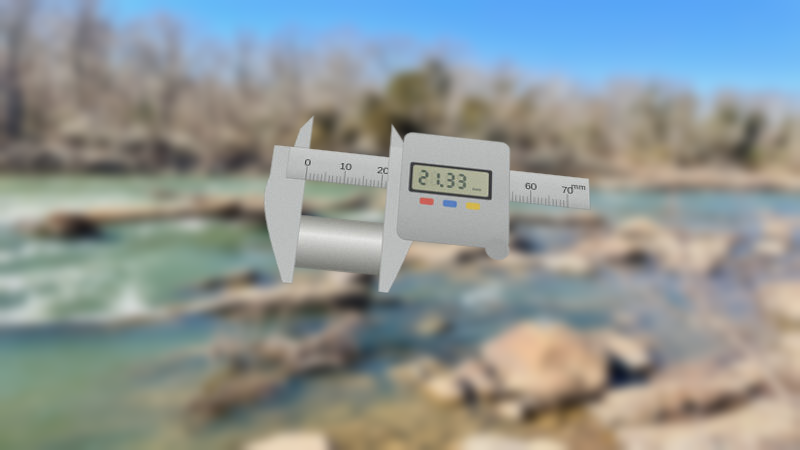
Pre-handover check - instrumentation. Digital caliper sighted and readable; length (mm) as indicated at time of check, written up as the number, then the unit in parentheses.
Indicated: 21.33 (mm)
